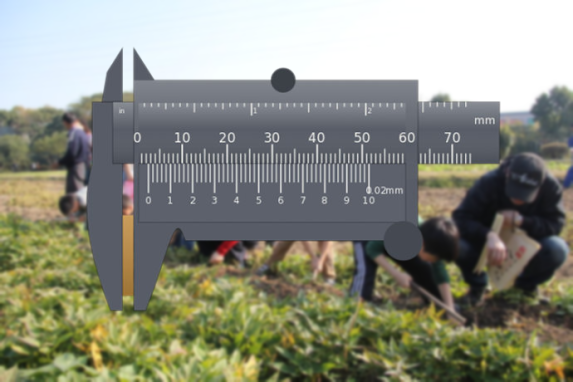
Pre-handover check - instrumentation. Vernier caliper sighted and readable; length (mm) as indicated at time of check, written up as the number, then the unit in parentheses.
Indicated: 2.5 (mm)
